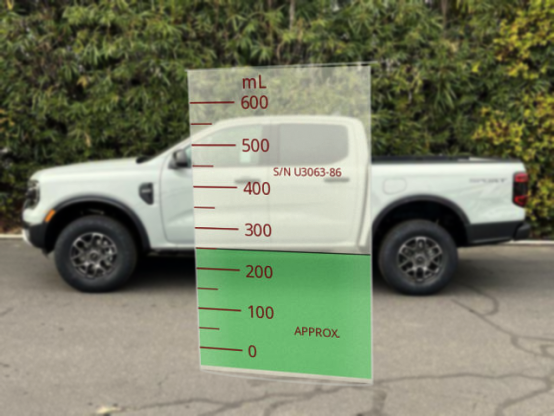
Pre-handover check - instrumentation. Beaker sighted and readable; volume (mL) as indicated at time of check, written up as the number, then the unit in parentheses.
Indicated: 250 (mL)
